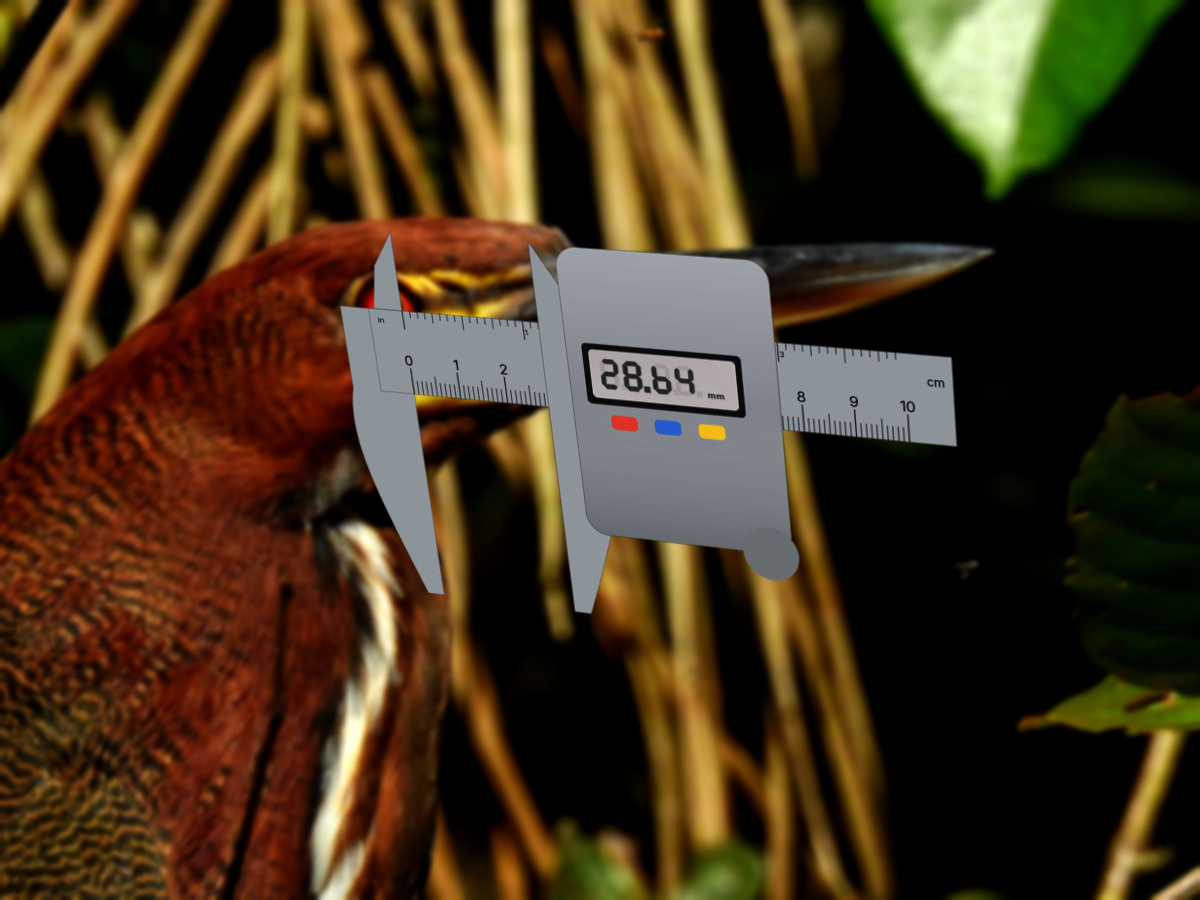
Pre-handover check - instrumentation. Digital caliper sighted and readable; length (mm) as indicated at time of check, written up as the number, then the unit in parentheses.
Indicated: 28.64 (mm)
